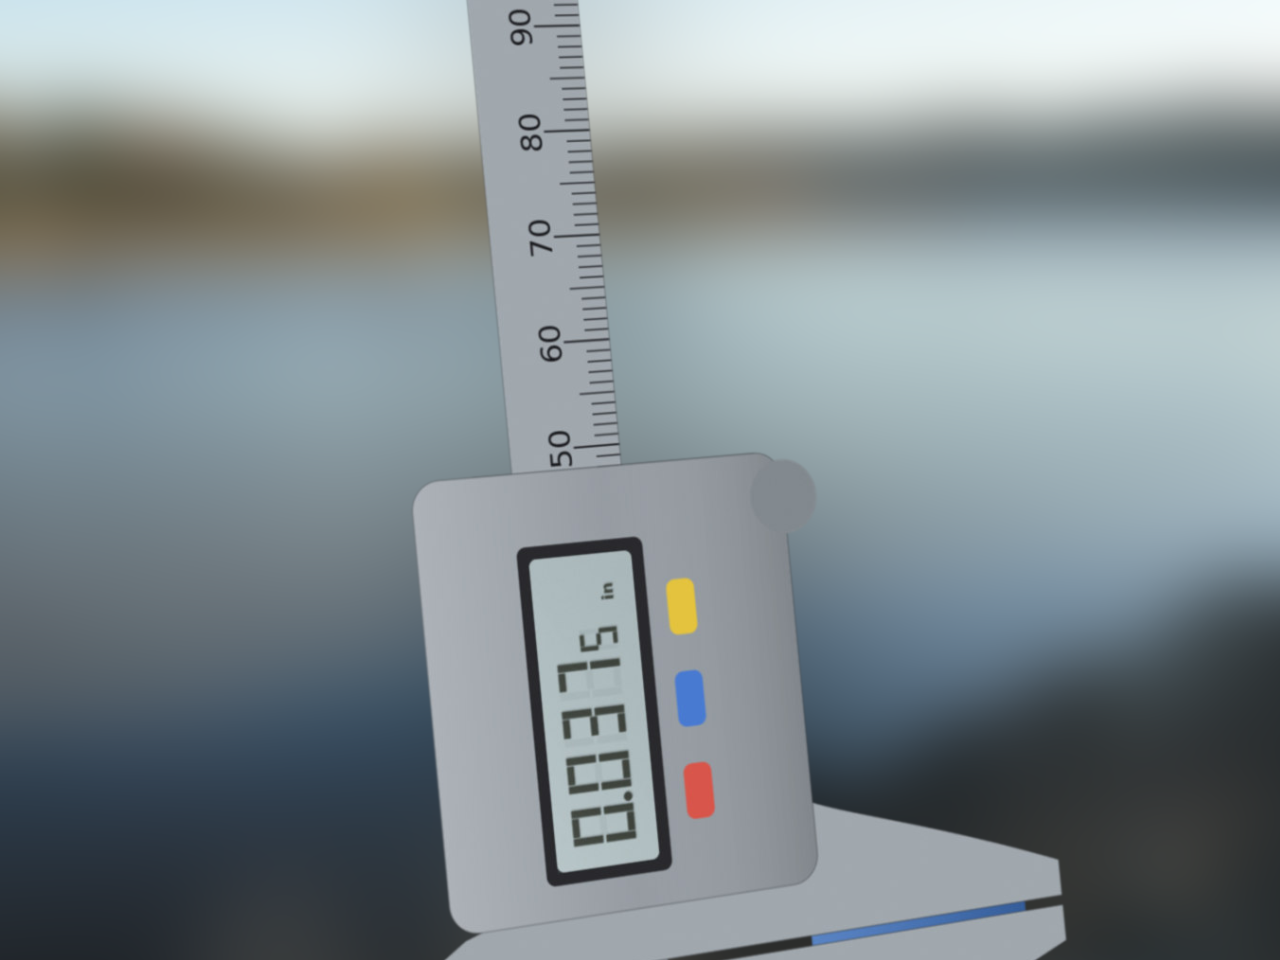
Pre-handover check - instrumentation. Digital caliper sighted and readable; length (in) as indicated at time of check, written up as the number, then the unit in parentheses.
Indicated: 0.0375 (in)
